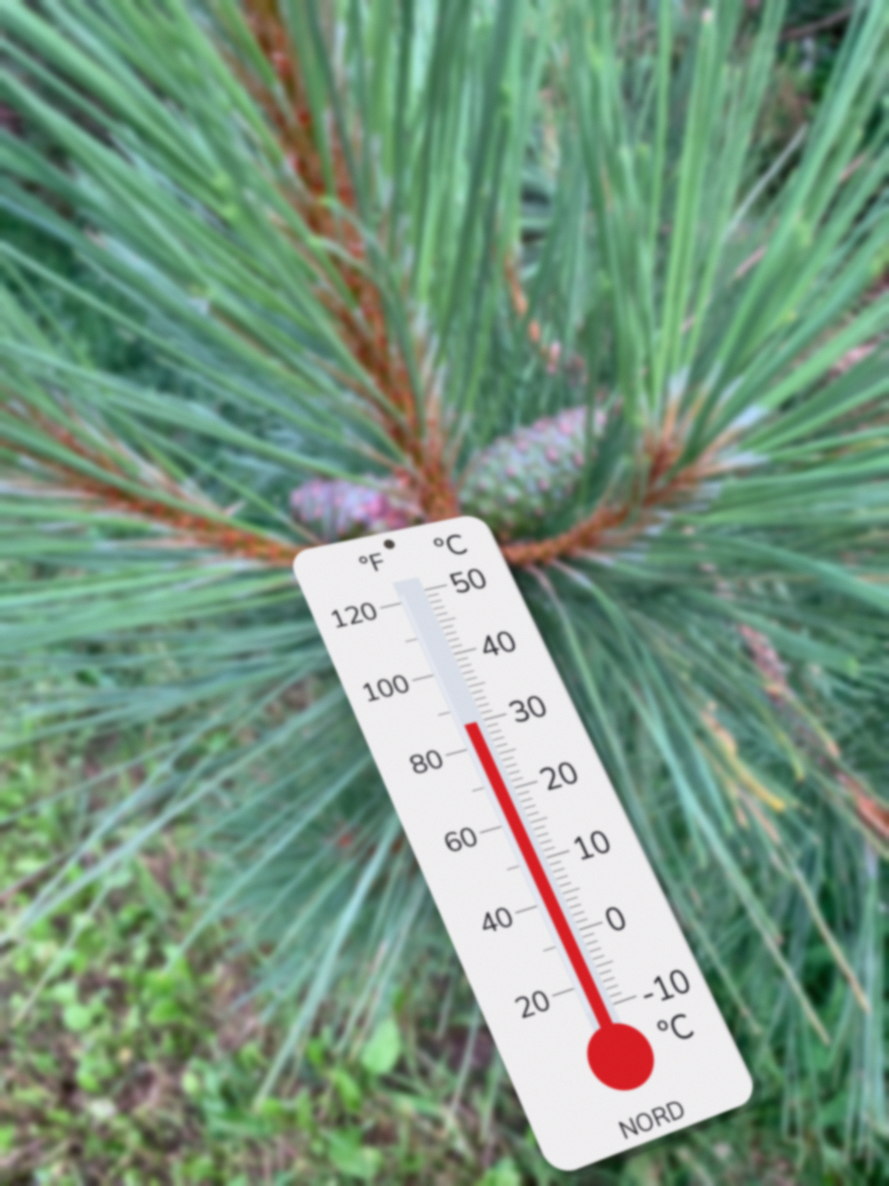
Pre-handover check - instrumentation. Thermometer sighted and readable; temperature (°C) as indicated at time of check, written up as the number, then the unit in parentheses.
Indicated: 30 (°C)
